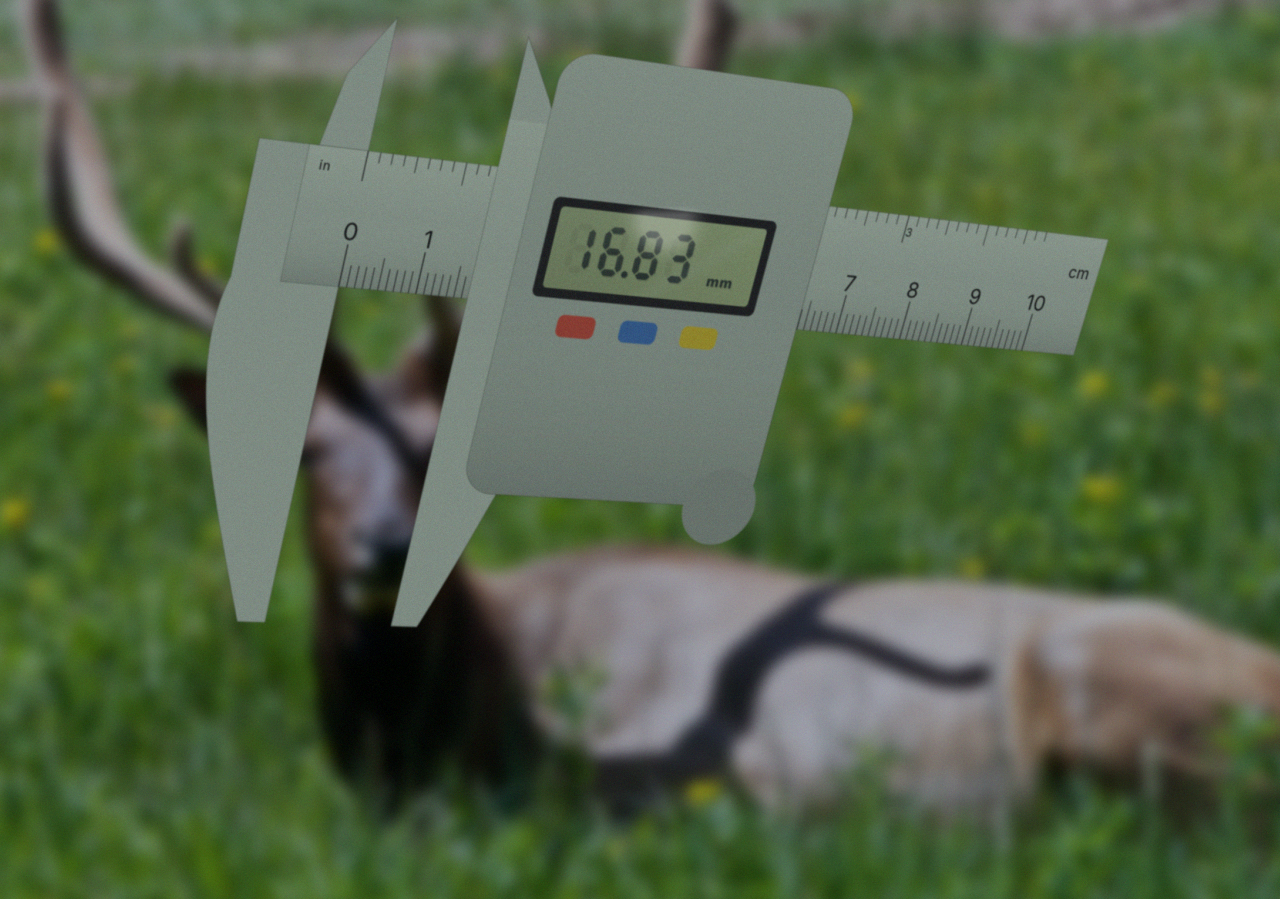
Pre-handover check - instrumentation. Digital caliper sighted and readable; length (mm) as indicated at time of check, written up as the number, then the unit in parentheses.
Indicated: 16.83 (mm)
